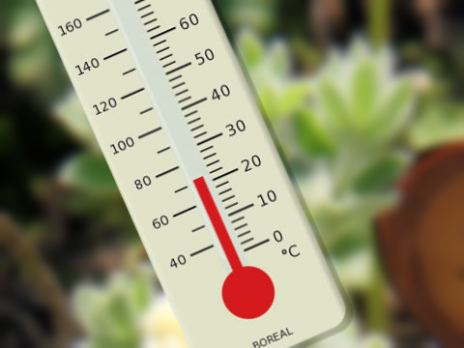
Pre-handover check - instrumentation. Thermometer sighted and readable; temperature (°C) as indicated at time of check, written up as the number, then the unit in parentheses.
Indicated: 22 (°C)
